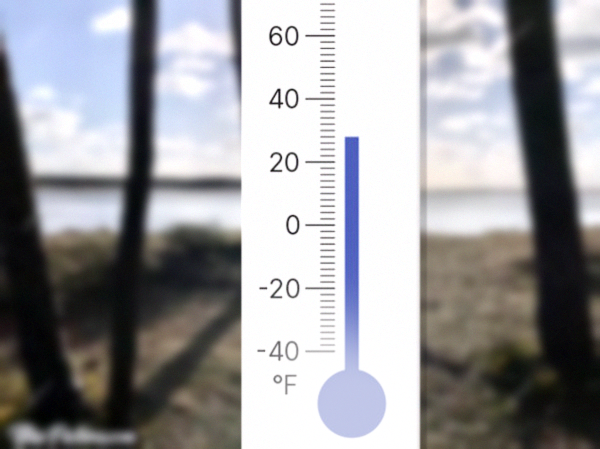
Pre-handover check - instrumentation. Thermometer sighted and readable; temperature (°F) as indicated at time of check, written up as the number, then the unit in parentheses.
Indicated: 28 (°F)
